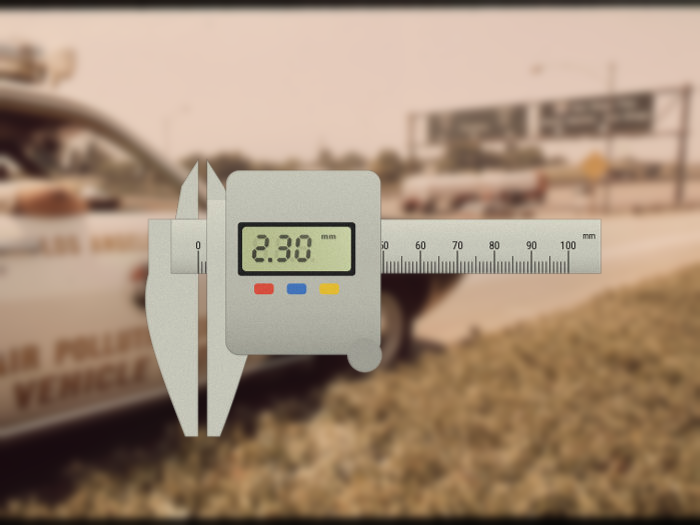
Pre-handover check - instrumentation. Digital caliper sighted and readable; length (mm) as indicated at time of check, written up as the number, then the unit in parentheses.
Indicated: 2.30 (mm)
